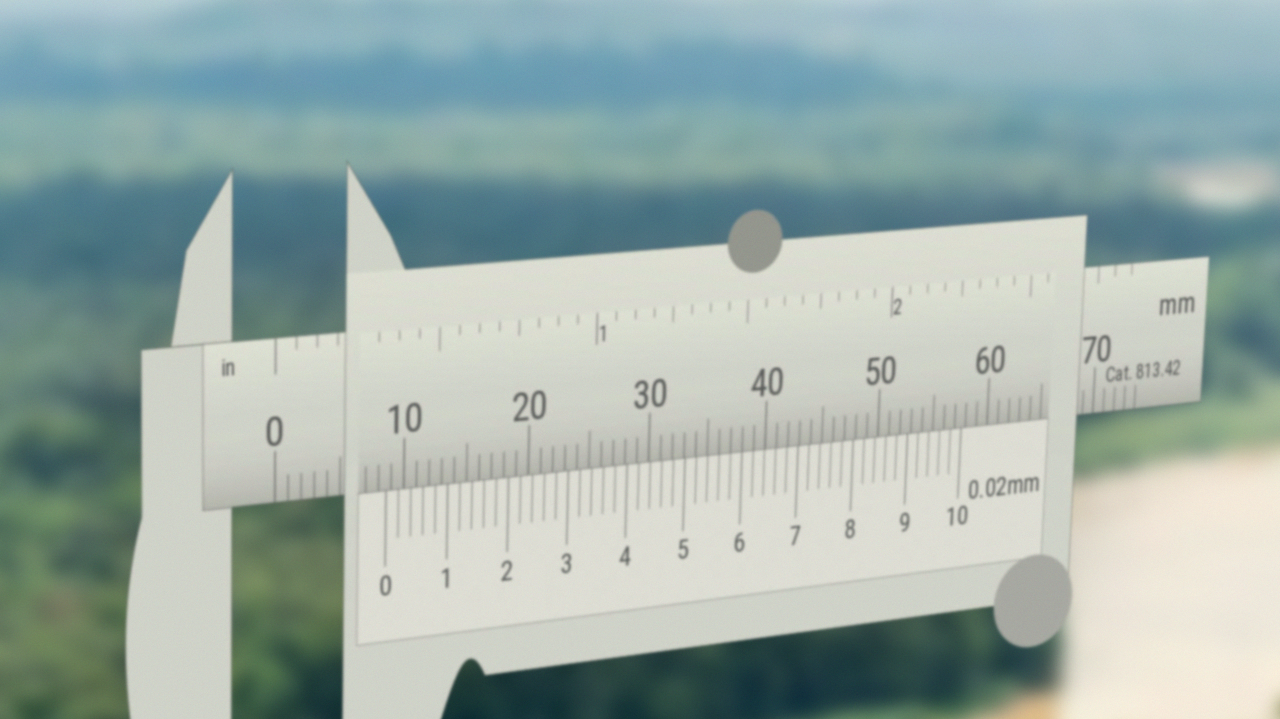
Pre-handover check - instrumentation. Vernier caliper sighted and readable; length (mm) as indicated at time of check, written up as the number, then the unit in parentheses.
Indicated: 8.6 (mm)
